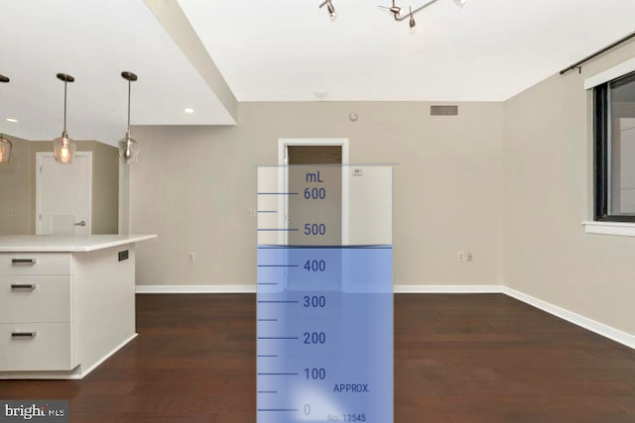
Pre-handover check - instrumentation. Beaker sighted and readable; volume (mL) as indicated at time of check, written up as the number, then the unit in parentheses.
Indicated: 450 (mL)
